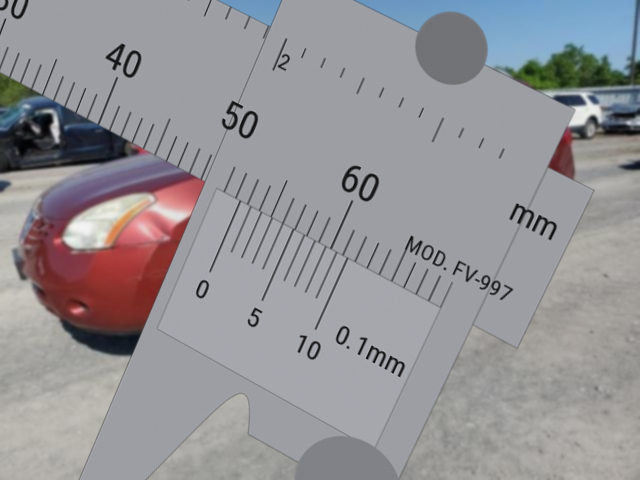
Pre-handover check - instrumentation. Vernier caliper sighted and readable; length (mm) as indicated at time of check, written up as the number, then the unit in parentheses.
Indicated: 52.4 (mm)
